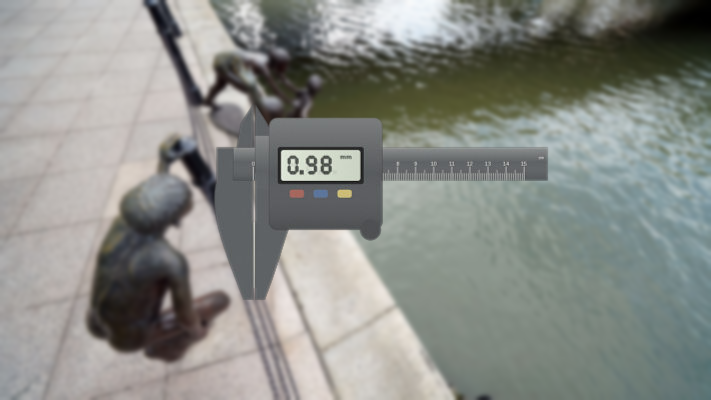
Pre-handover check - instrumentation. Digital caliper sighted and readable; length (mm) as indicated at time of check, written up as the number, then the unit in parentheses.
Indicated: 0.98 (mm)
